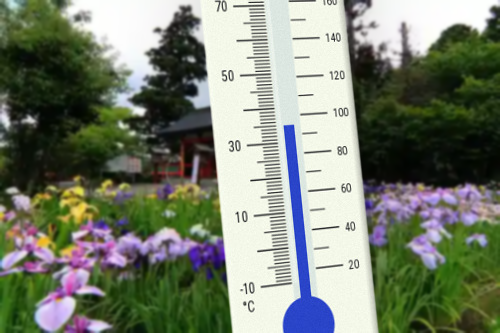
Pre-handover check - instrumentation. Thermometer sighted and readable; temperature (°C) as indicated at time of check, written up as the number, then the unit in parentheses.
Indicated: 35 (°C)
